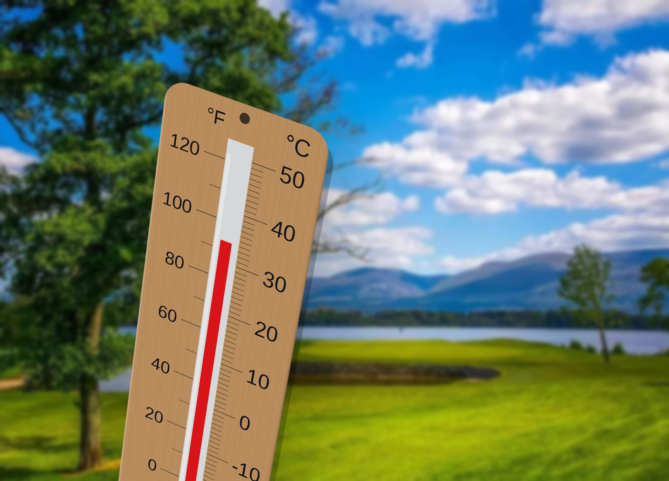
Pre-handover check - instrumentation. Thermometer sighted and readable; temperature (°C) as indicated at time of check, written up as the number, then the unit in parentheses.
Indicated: 34 (°C)
